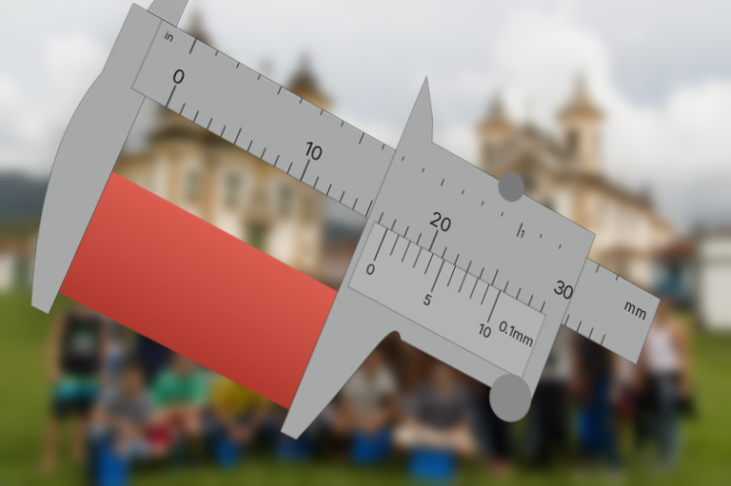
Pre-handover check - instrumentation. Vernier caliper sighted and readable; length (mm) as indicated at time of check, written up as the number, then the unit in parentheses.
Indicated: 16.7 (mm)
